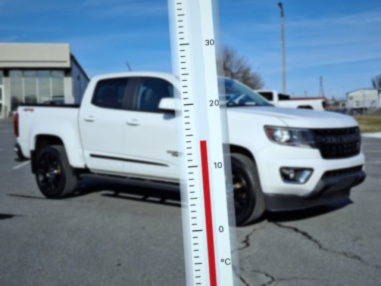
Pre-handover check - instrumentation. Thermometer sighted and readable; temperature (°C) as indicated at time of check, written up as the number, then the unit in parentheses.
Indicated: 14 (°C)
